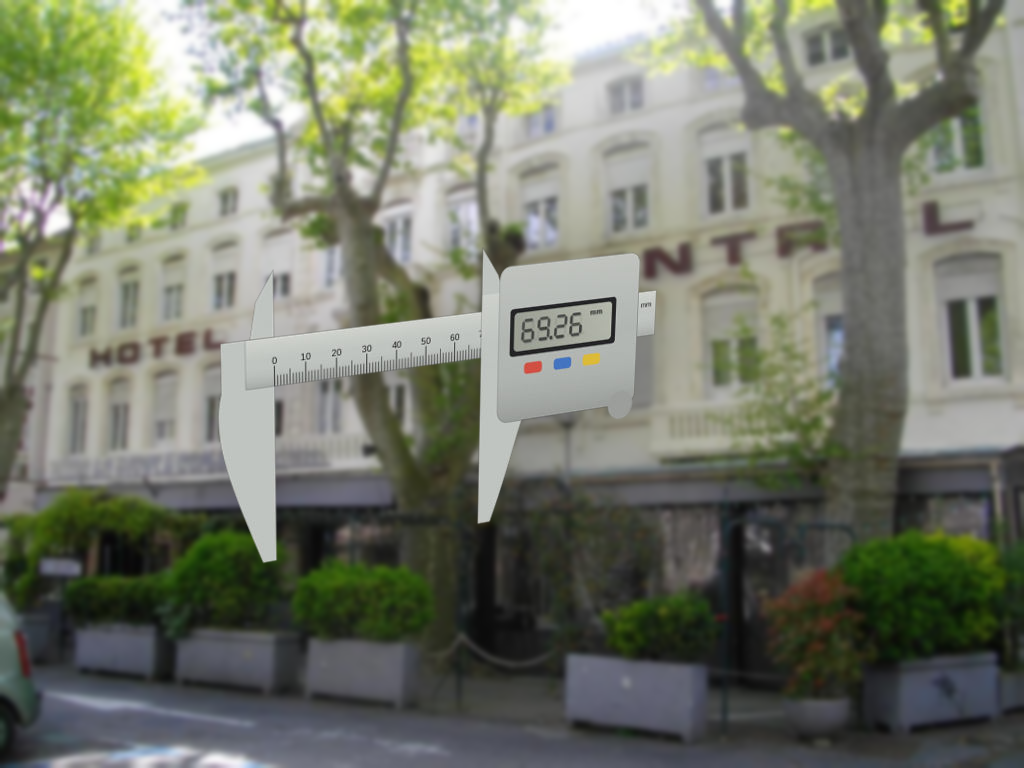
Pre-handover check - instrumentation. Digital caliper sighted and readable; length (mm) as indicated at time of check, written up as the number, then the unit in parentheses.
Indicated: 69.26 (mm)
